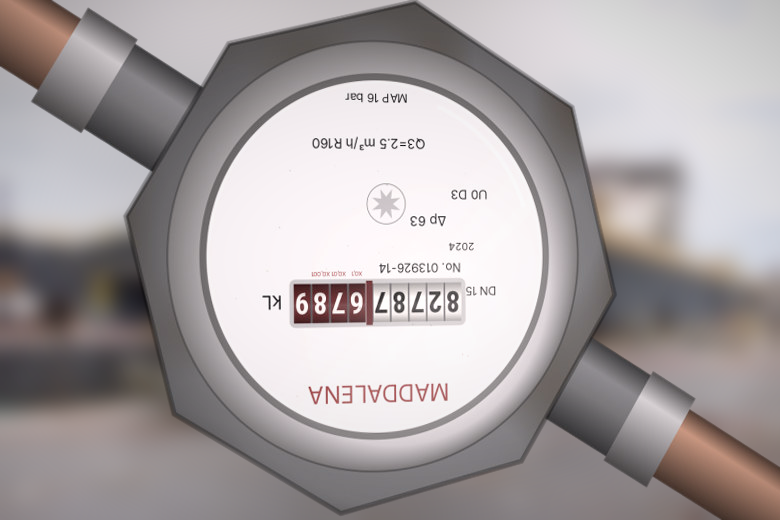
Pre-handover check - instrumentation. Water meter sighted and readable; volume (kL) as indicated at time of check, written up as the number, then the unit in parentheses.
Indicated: 82787.6789 (kL)
